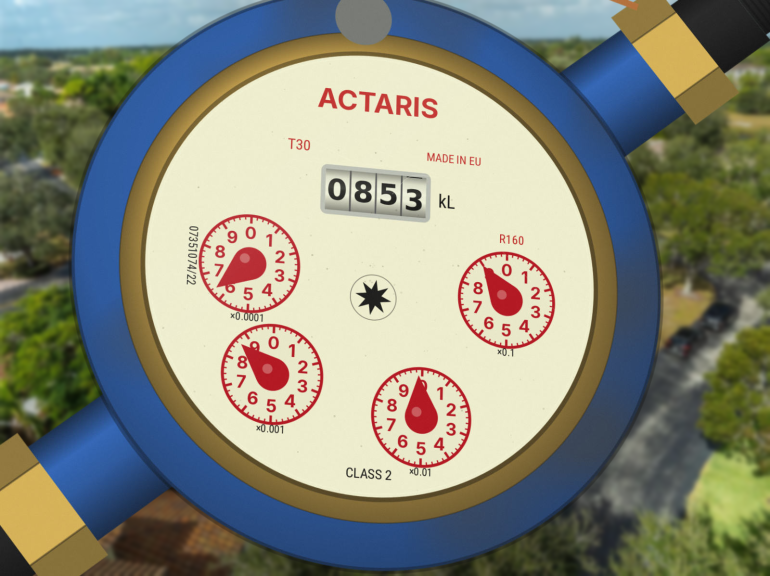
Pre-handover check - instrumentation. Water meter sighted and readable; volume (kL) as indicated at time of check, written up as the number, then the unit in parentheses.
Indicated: 852.8986 (kL)
